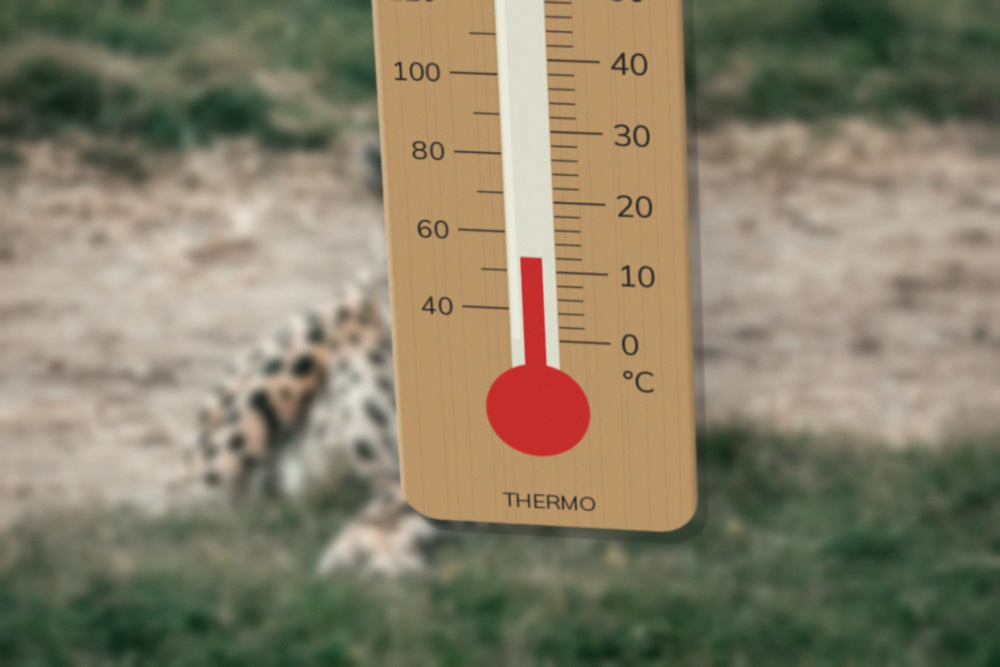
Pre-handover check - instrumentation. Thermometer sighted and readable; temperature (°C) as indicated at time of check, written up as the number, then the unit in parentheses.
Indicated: 12 (°C)
